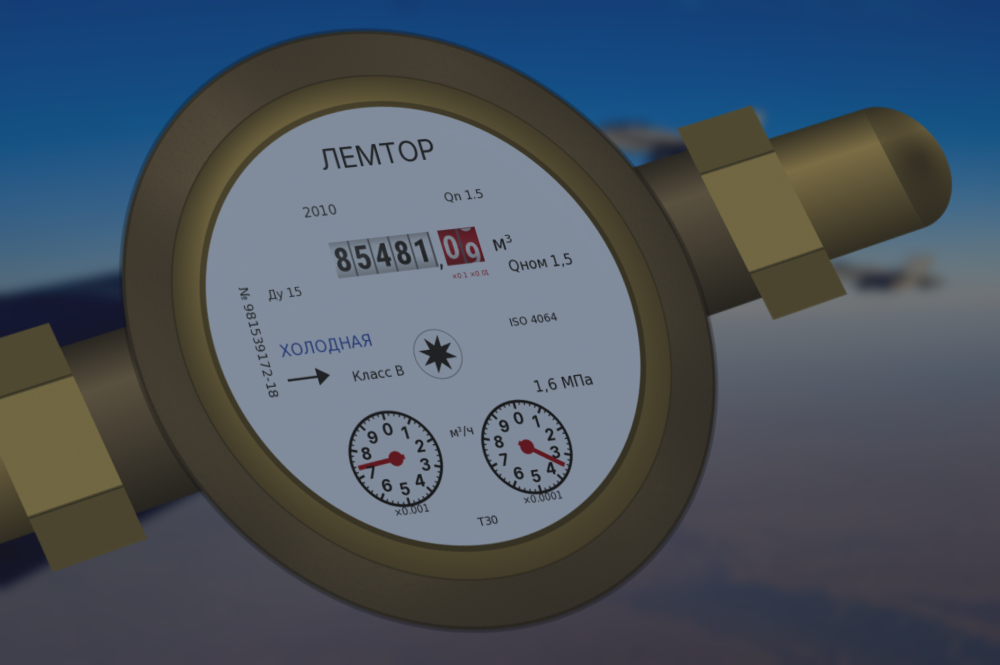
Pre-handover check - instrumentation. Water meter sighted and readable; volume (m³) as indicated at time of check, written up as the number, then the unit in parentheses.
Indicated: 85481.0873 (m³)
